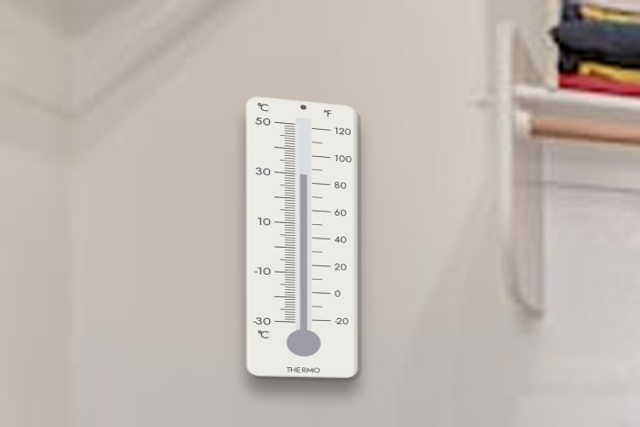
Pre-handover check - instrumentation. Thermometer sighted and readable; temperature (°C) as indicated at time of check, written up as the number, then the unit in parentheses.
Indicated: 30 (°C)
